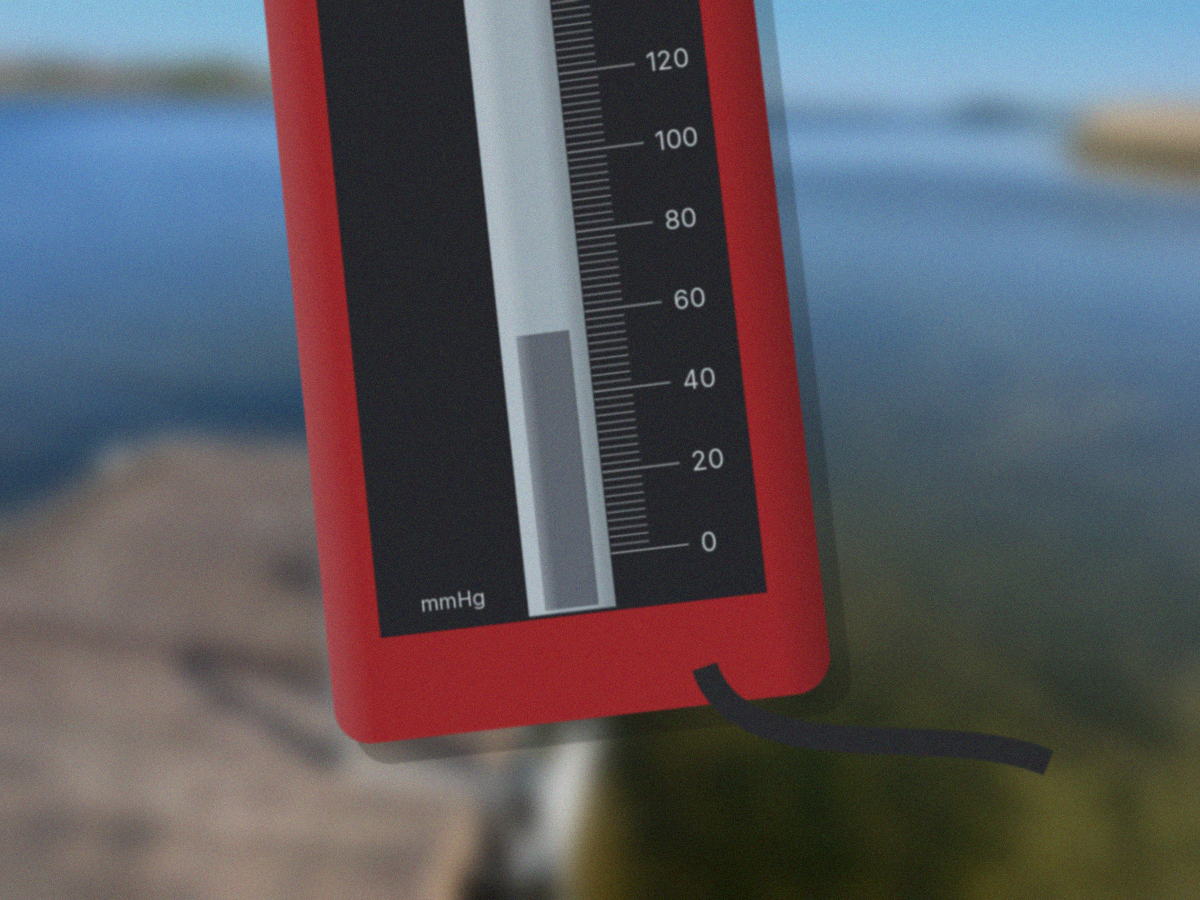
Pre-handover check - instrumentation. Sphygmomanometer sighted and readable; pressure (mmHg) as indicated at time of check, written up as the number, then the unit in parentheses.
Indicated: 56 (mmHg)
